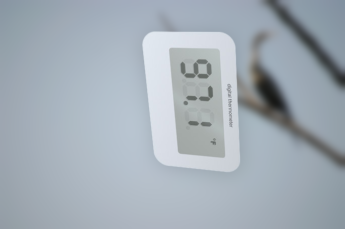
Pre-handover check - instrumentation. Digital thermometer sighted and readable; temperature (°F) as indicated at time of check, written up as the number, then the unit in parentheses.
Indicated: 97.1 (°F)
